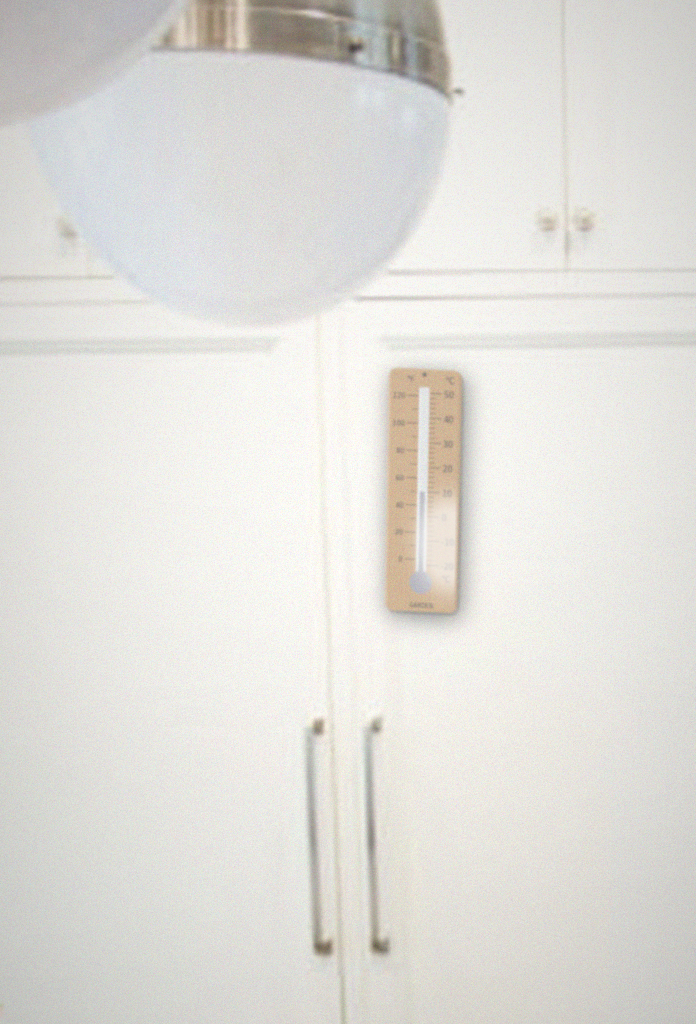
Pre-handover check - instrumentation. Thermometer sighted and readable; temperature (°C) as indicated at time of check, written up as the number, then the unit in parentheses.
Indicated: 10 (°C)
